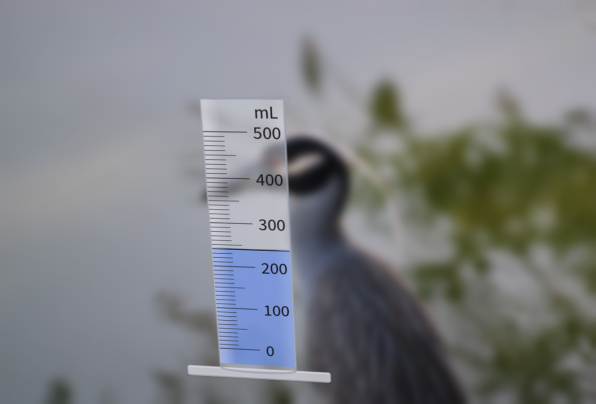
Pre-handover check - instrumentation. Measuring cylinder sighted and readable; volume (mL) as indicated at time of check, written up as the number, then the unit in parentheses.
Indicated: 240 (mL)
